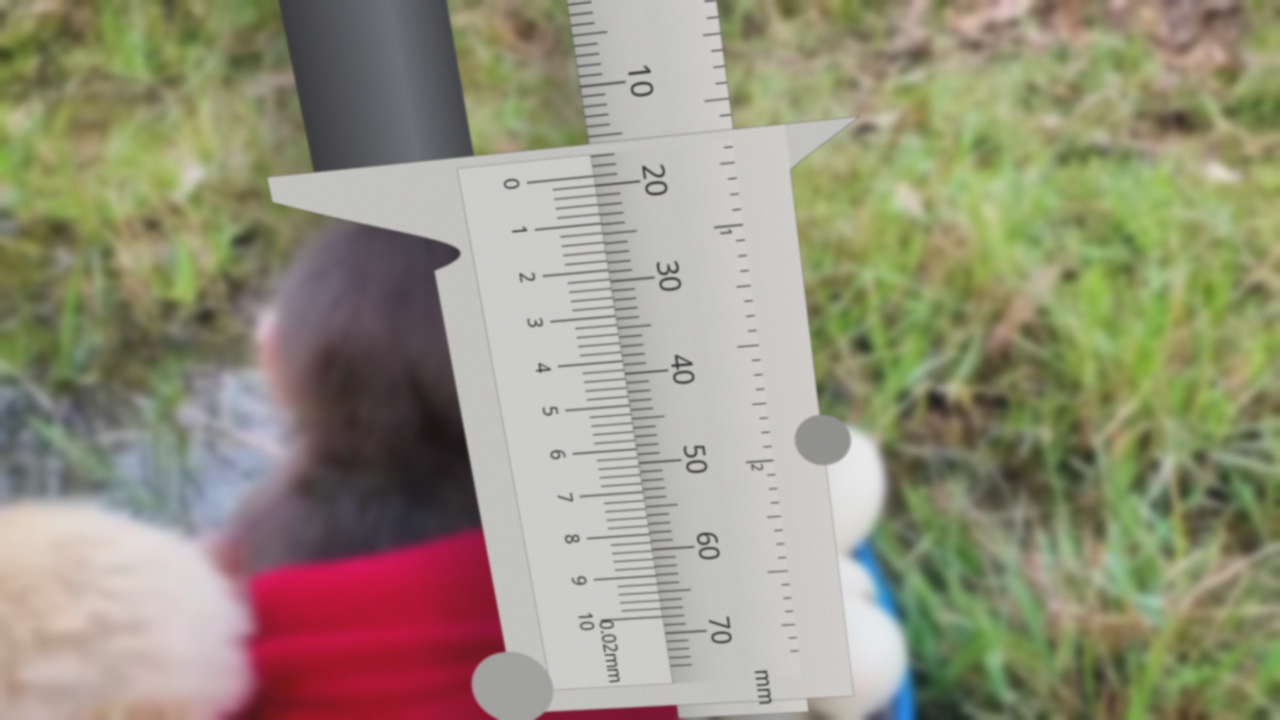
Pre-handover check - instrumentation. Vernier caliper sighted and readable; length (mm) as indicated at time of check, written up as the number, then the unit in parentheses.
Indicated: 19.0 (mm)
